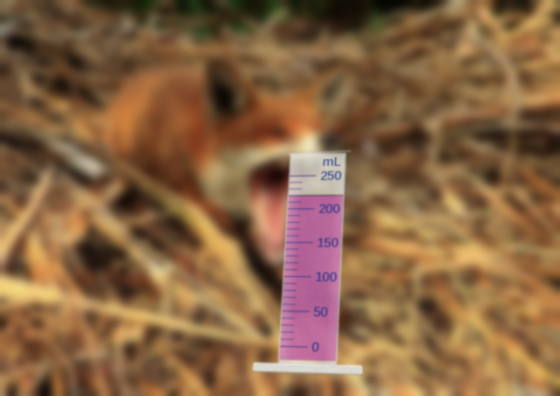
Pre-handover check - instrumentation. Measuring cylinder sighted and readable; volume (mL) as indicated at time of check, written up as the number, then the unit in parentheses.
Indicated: 220 (mL)
